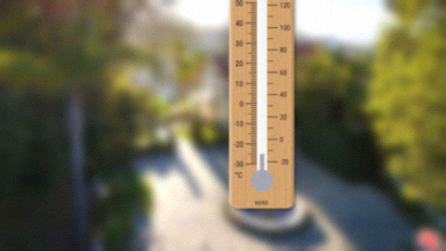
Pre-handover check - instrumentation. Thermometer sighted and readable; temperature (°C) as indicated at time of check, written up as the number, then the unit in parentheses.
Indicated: -25 (°C)
